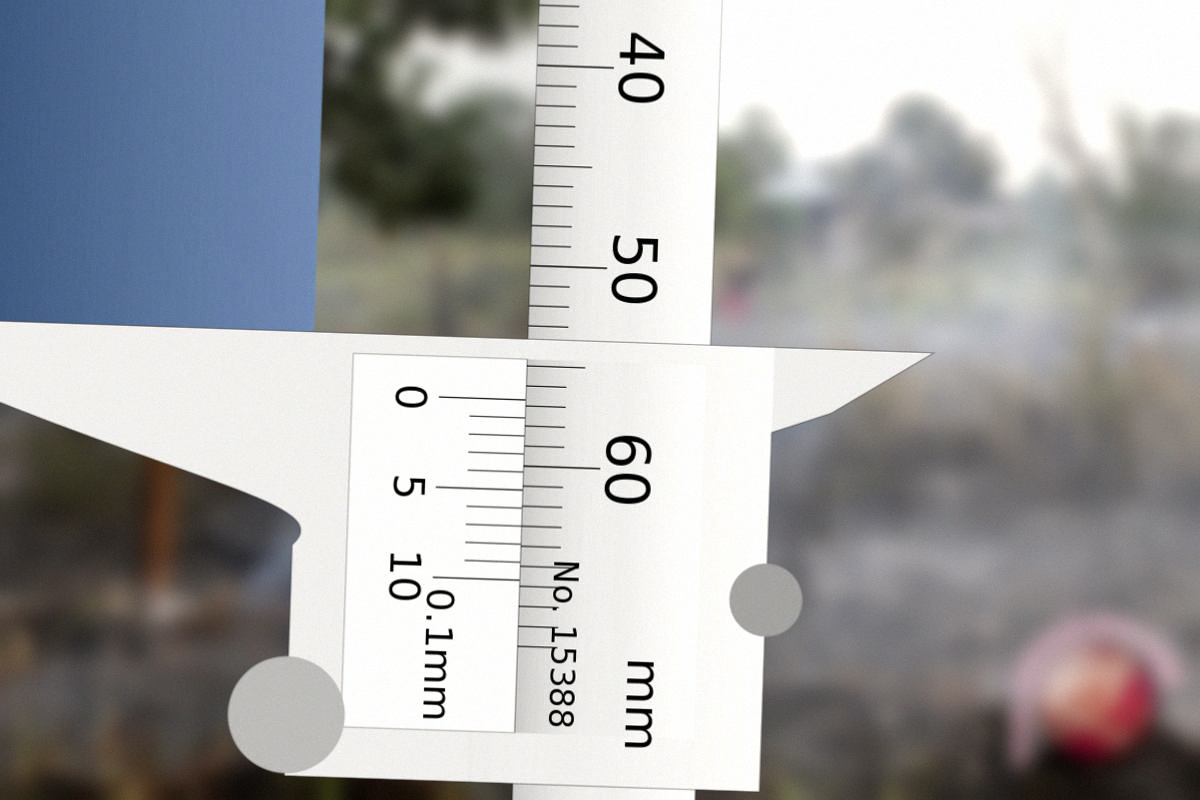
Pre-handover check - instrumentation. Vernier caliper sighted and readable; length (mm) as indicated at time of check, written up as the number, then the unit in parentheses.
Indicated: 56.7 (mm)
